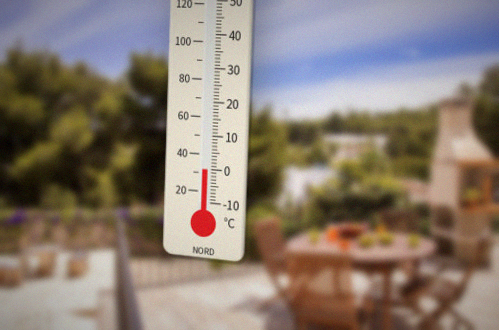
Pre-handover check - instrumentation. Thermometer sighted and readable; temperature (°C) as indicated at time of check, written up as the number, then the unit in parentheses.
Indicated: 0 (°C)
